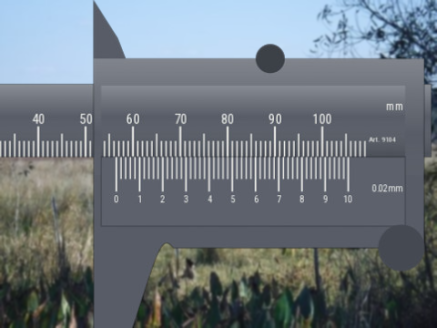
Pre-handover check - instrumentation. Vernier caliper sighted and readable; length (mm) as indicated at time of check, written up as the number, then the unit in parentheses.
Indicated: 56.5 (mm)
